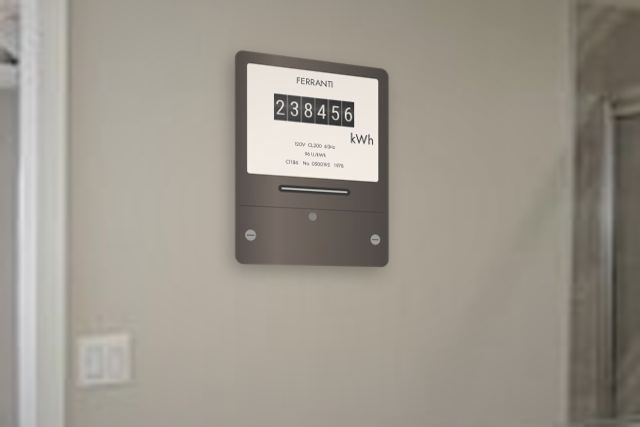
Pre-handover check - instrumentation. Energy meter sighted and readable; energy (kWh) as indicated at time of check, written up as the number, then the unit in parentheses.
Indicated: 238456 (kWh)
